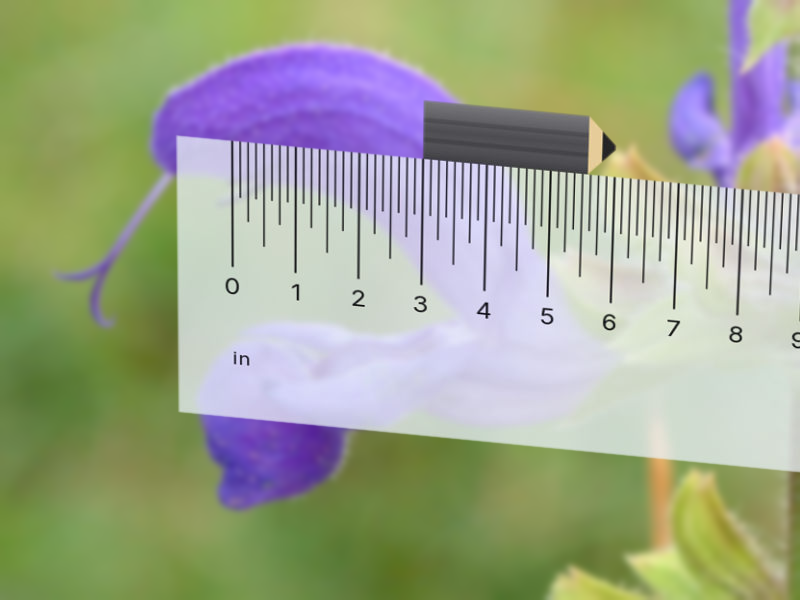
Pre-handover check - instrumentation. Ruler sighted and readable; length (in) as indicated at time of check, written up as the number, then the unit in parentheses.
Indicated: 3 (in)
